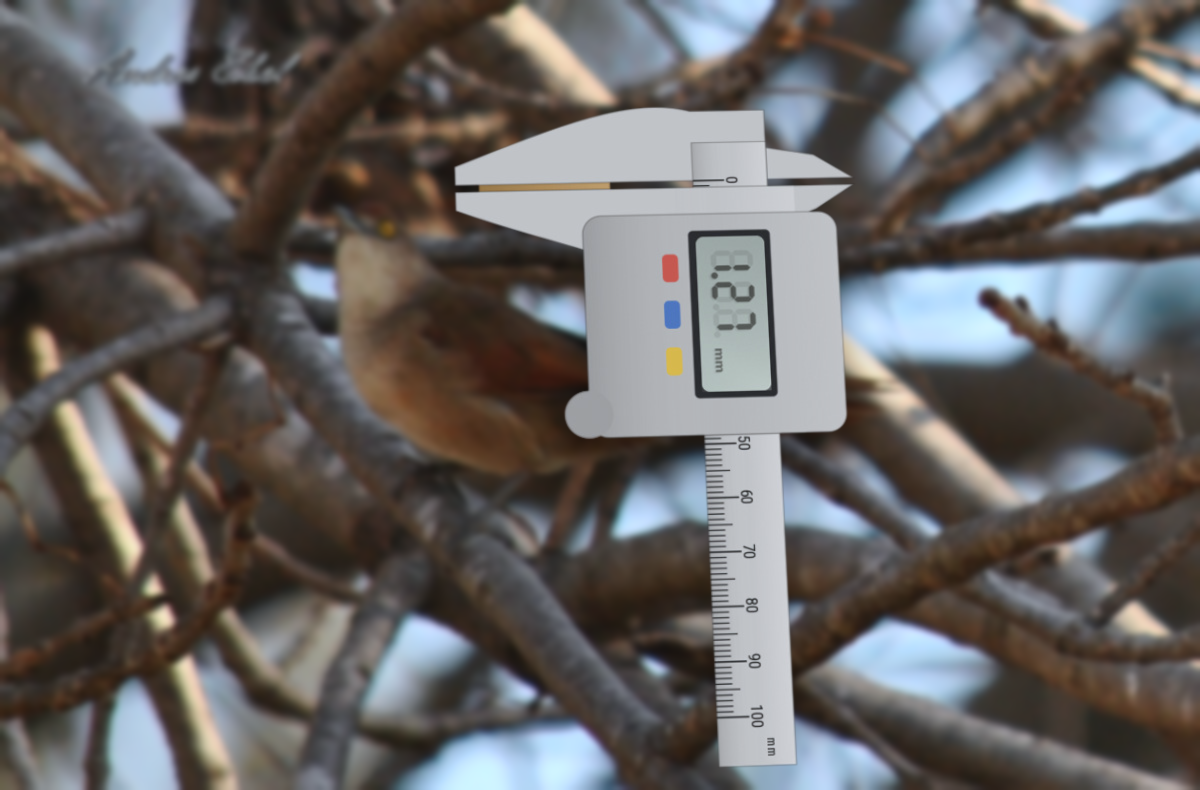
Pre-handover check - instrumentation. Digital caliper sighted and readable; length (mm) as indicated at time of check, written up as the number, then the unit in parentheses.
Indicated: 1.27 (mm)
